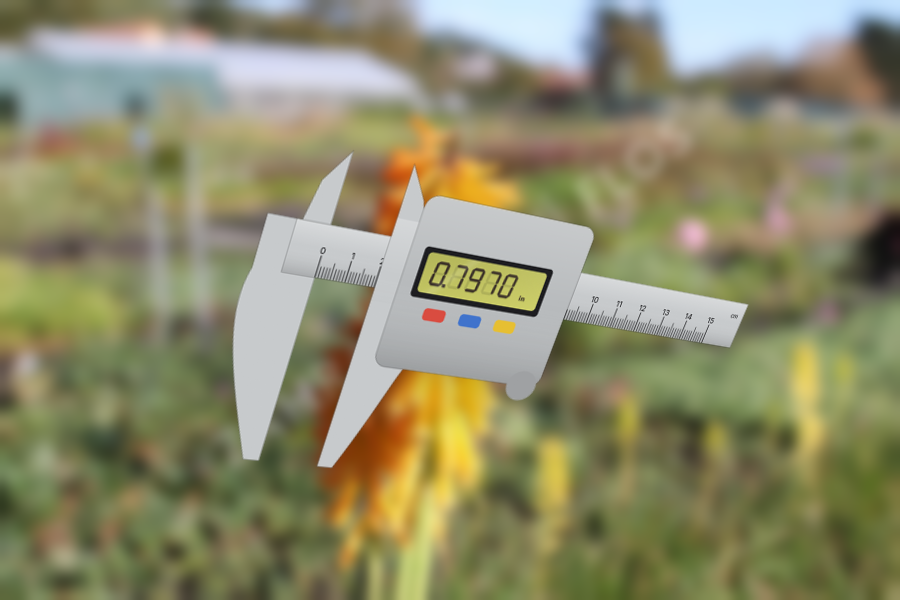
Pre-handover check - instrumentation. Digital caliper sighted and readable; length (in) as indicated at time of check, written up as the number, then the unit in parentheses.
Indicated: 0.7970 (in)
